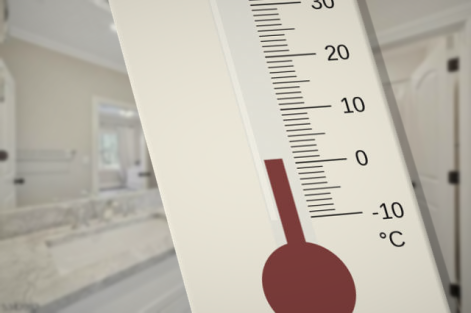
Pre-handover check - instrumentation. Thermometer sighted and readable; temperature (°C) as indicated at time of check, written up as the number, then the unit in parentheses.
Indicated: 1 (°C)
